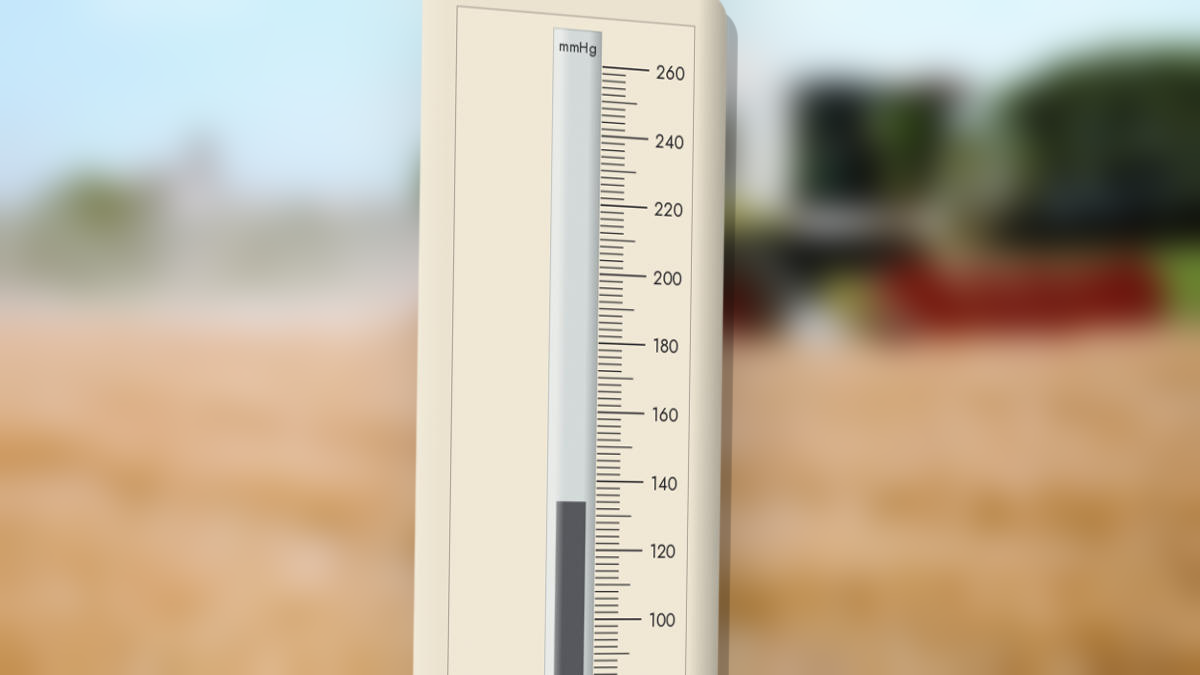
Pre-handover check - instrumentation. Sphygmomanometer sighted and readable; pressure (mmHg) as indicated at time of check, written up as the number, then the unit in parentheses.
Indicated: 134 (mmHg)
